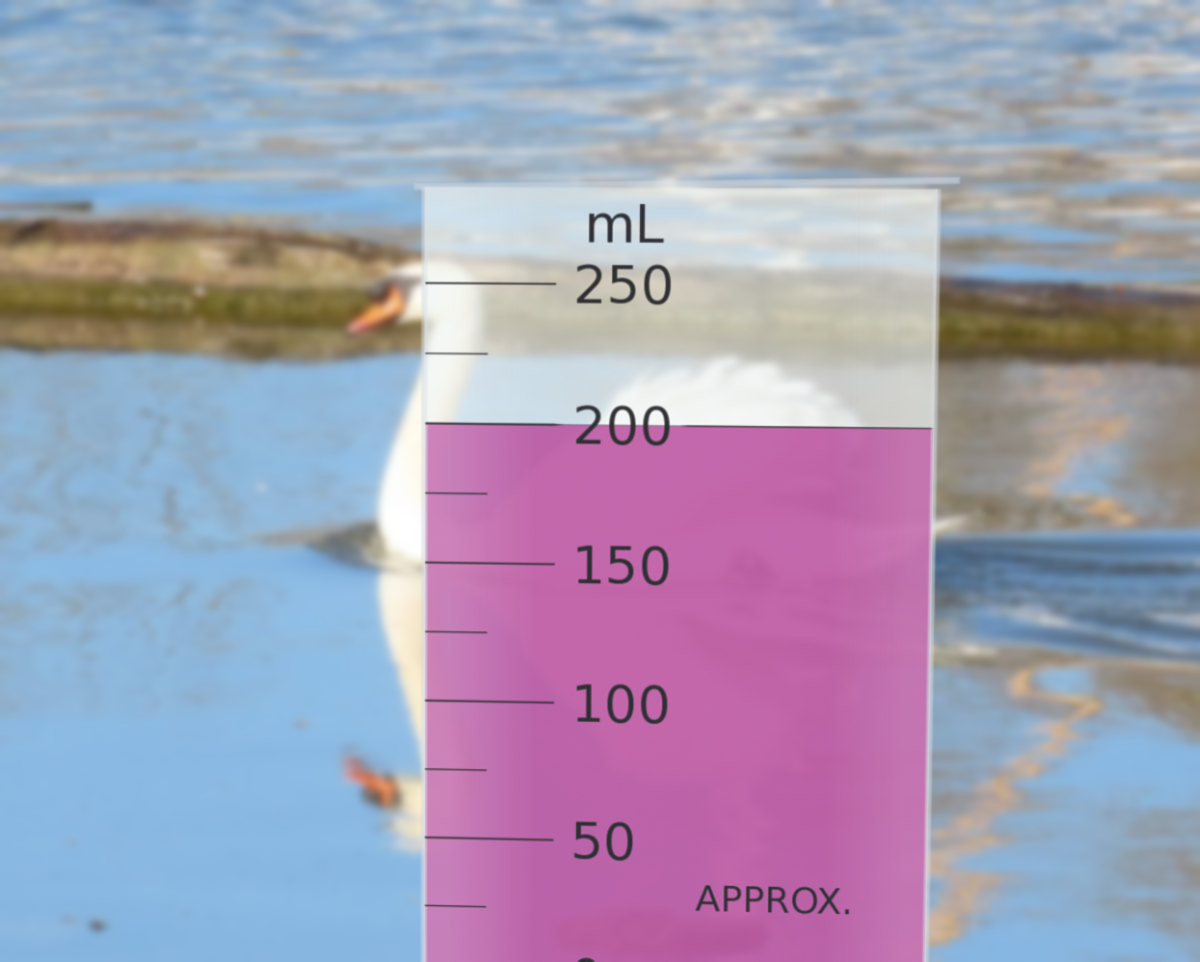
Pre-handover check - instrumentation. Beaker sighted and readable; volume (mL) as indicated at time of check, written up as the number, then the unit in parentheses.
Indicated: 200 (mL)
